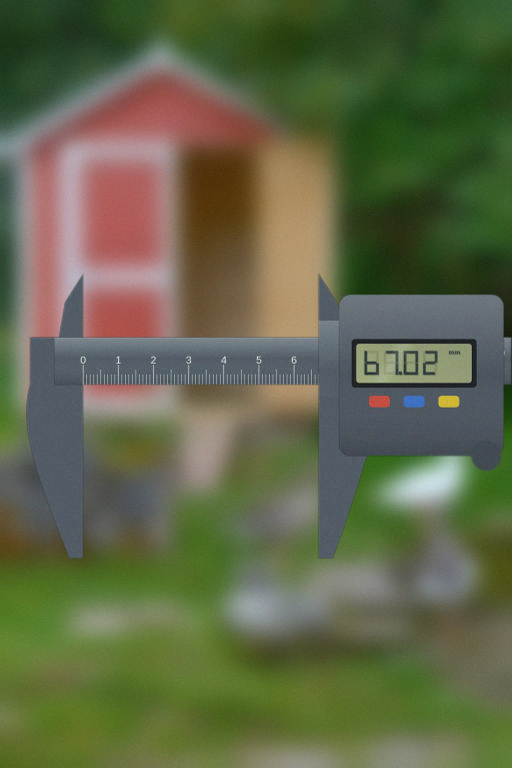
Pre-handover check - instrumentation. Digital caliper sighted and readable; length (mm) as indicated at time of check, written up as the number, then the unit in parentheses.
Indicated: 67.02 (mm)
